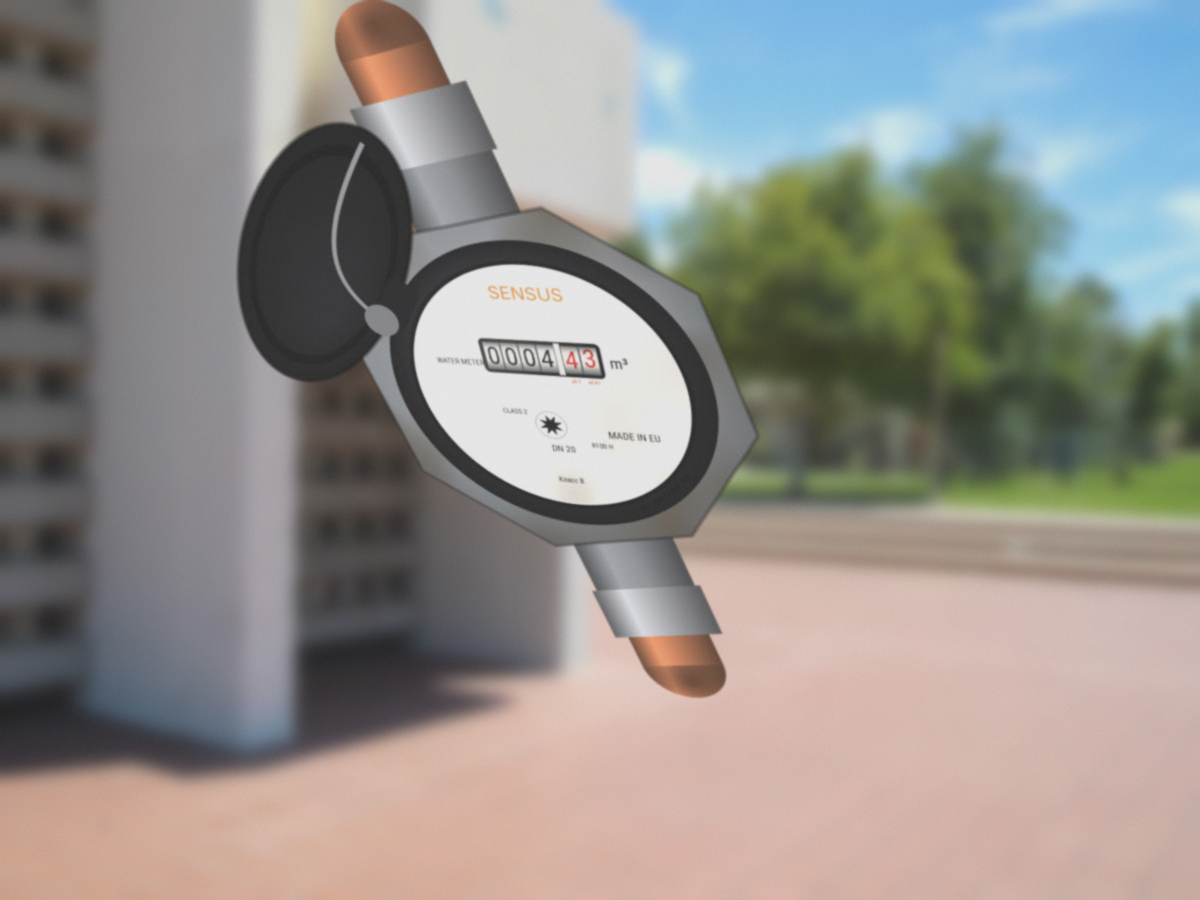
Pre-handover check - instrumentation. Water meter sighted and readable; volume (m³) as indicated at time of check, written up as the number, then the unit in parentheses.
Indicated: 4.43 (m³)
